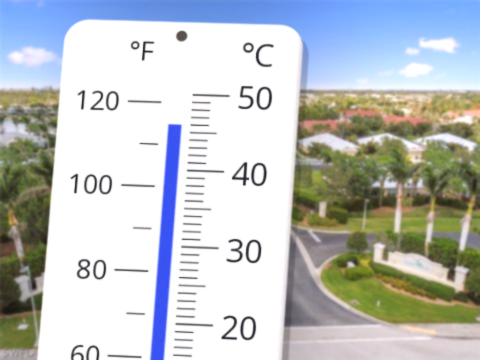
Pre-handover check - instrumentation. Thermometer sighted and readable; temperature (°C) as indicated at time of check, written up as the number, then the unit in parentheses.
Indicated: 46 (°C)
